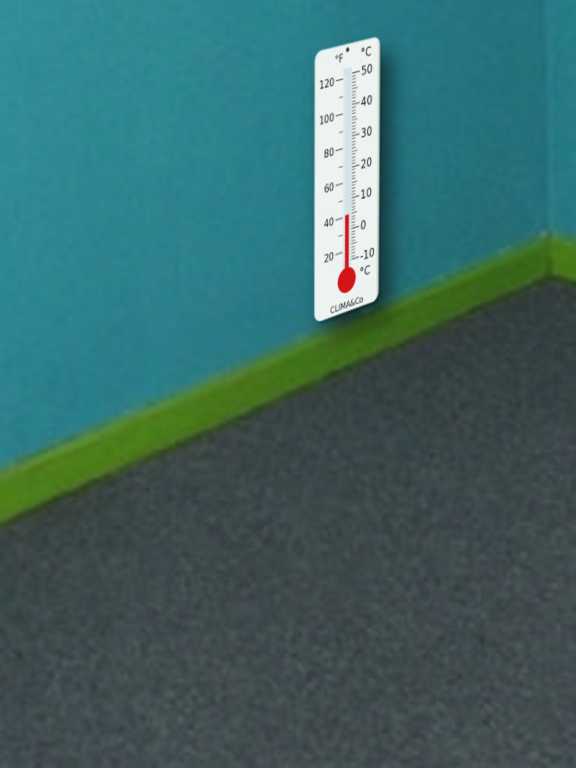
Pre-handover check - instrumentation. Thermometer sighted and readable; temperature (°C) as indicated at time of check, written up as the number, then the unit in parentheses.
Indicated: 5 (°C)
